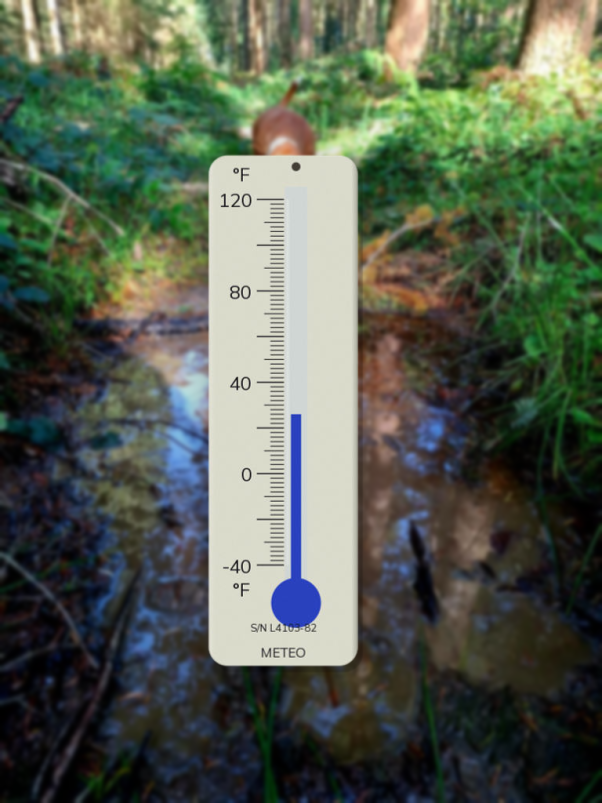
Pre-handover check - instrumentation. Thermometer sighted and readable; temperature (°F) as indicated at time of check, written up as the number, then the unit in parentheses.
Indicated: 26 (°F)
